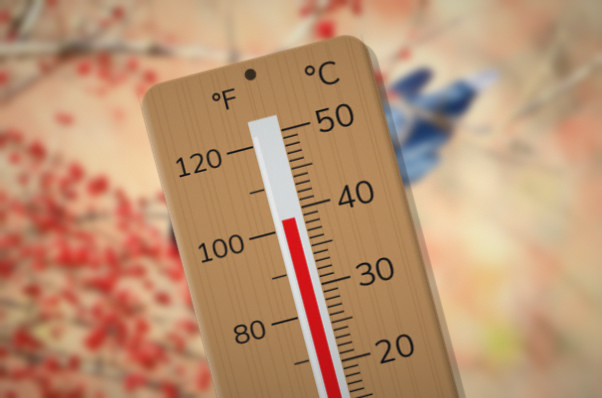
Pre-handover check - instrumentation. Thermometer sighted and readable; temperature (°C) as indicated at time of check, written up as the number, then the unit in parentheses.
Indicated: 39 (°C)
